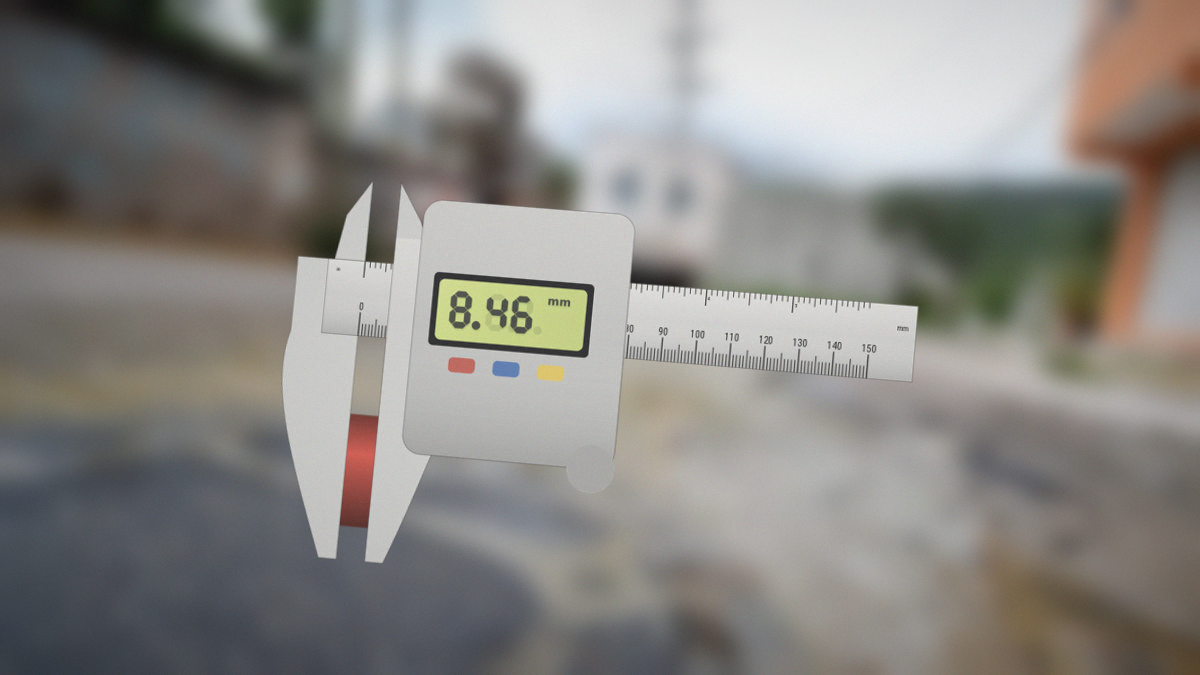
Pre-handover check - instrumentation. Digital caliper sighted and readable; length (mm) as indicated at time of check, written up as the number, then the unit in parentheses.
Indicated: 8.46 (mm)
